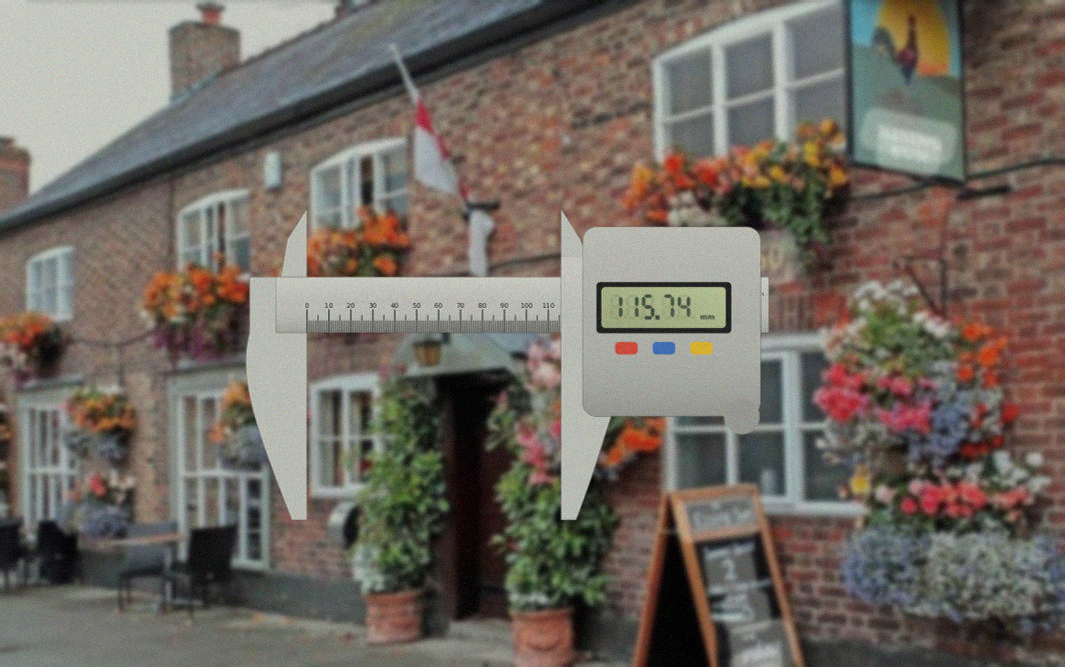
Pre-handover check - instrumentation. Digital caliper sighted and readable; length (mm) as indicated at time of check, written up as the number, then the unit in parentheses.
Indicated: 115.74 (mm)
